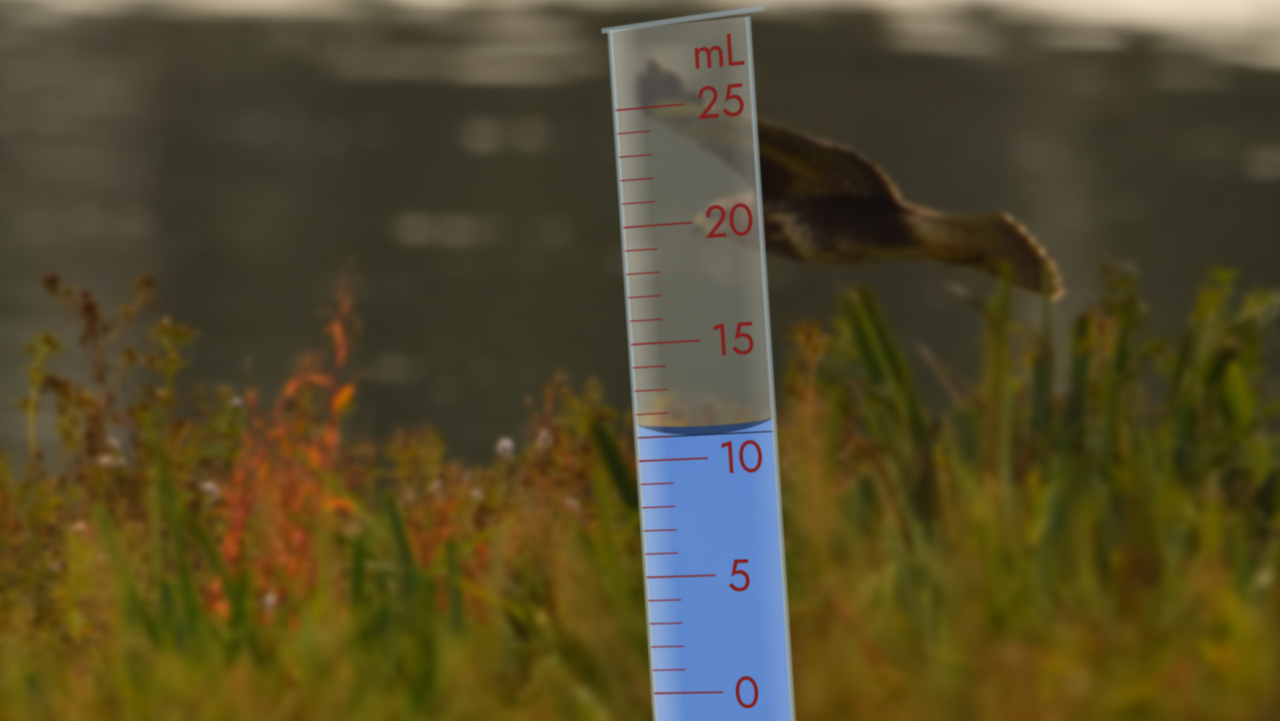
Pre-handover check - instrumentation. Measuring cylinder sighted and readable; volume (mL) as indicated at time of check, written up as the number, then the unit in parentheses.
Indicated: 11 (mL)
